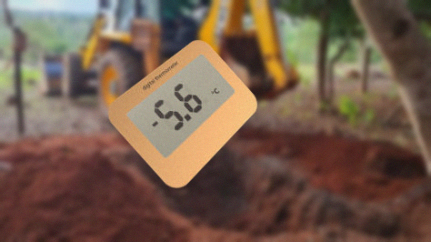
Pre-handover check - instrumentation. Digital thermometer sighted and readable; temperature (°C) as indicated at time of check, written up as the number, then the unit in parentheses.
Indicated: -5.6 (°C)
